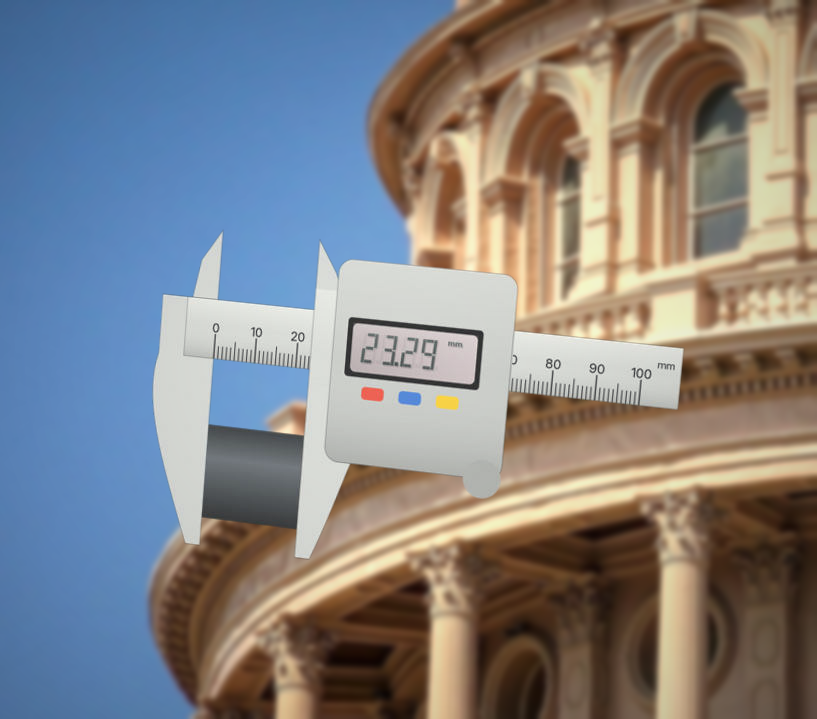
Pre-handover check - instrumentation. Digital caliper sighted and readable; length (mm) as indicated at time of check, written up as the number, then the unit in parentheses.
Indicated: 23.29 (mm)
